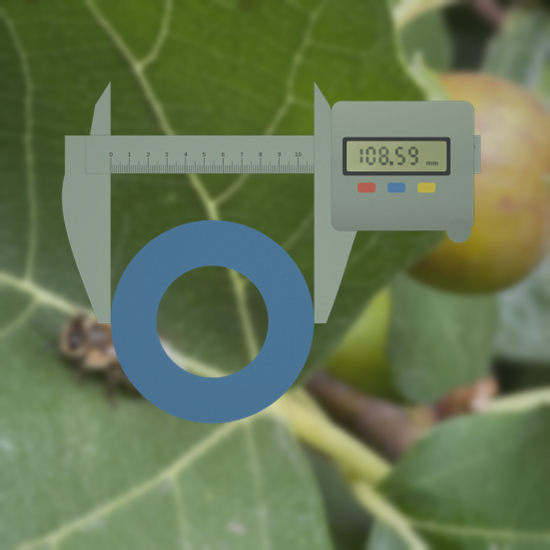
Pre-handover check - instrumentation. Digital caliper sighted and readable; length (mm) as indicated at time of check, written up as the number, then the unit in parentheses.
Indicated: 108.59 (mm)
